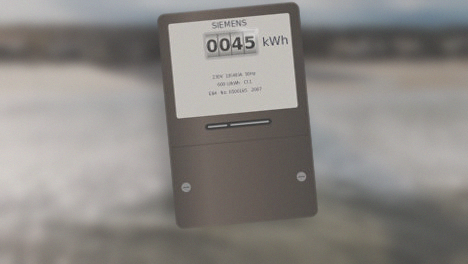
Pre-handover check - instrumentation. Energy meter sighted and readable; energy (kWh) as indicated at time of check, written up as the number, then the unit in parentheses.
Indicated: 45 (kWh)
